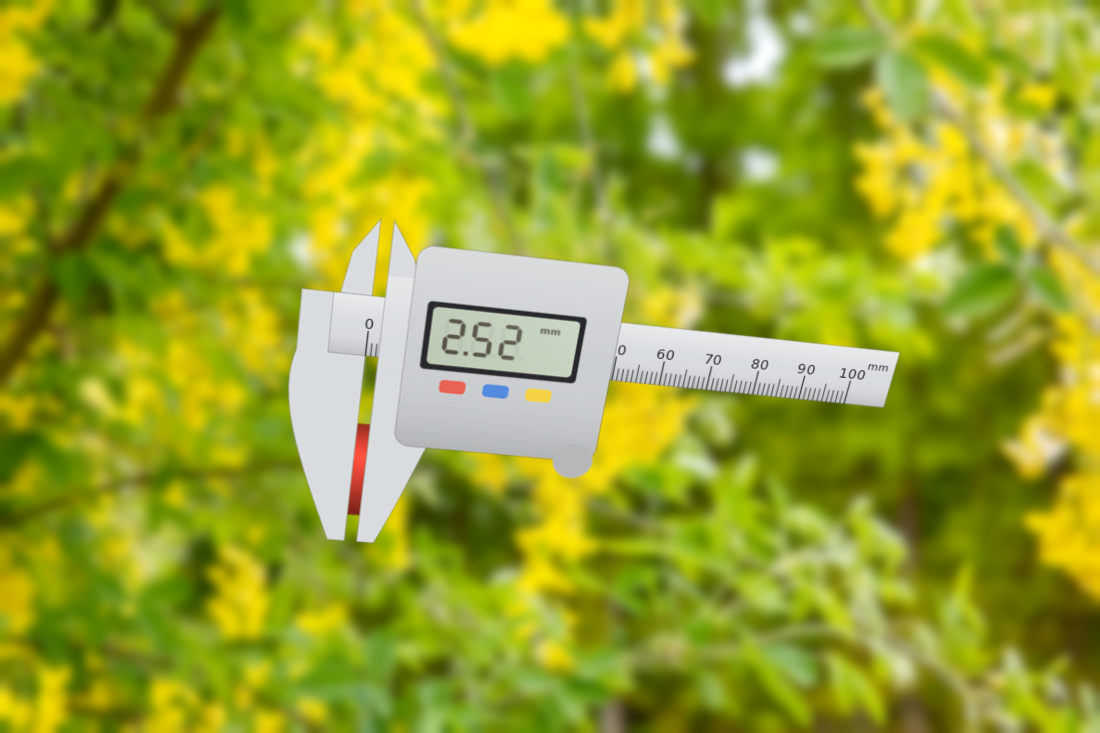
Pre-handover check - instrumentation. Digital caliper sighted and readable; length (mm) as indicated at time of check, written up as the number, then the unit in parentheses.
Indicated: 2.52 (mm)
